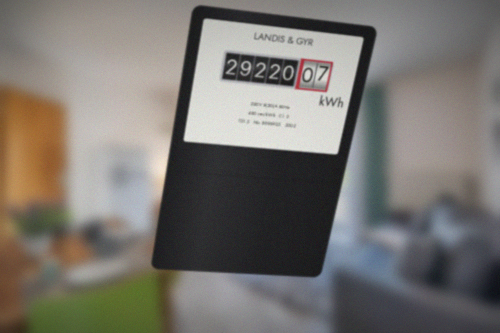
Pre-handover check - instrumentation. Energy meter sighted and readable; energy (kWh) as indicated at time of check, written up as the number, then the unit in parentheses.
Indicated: 29220.07 (kWh)
